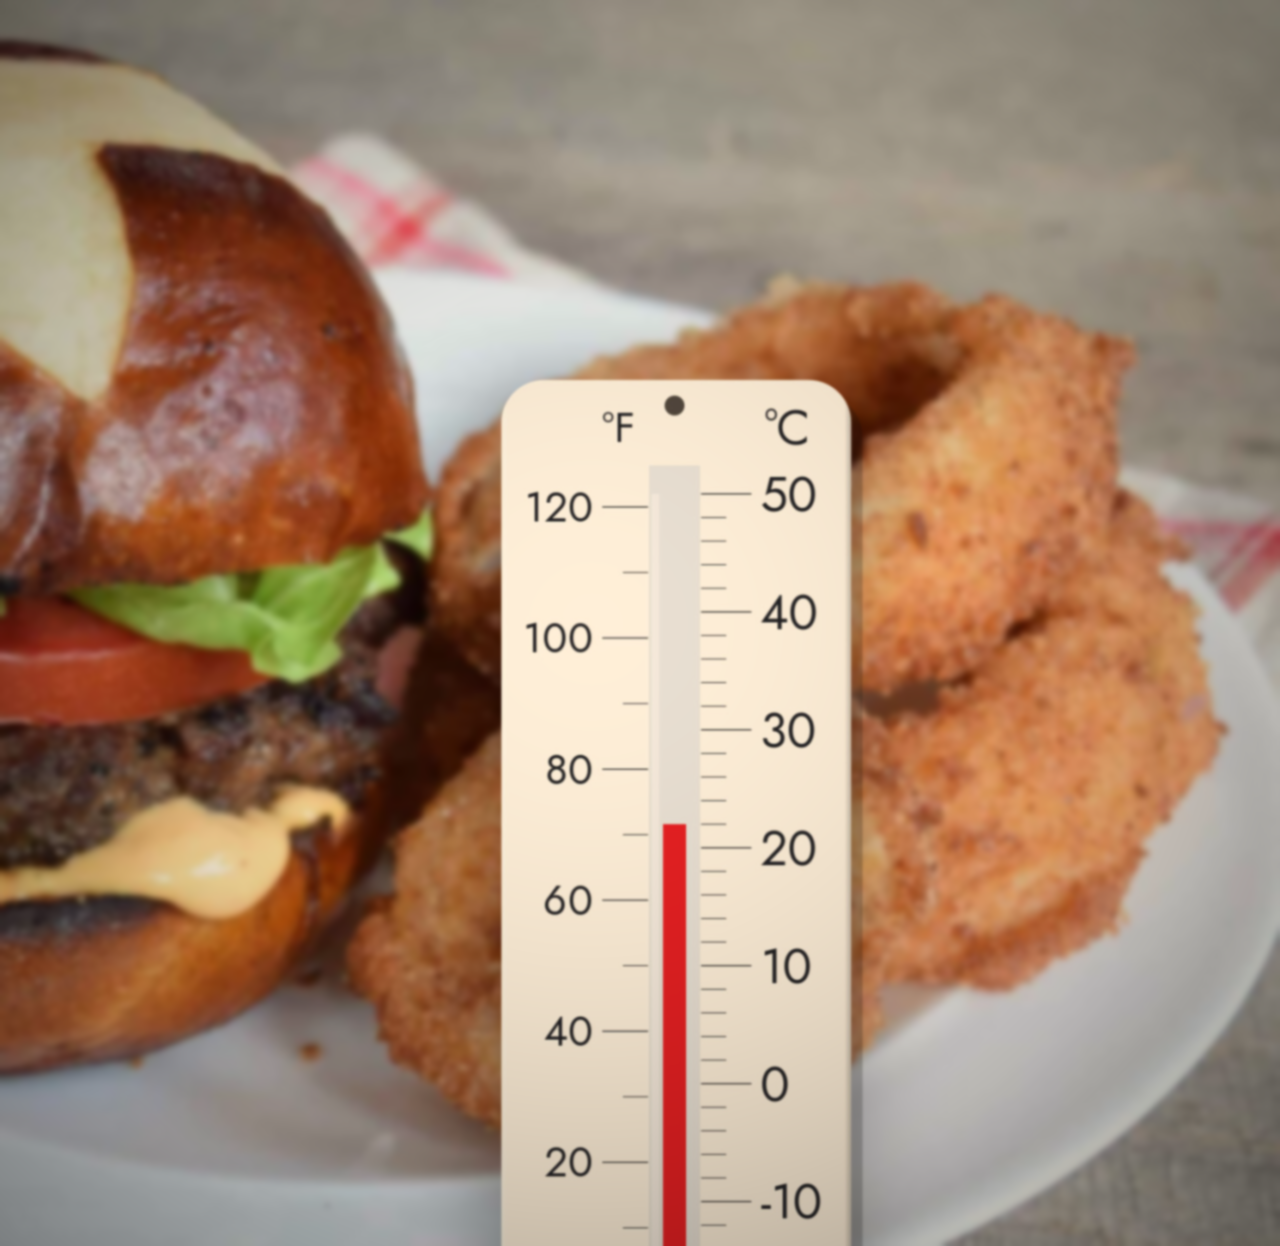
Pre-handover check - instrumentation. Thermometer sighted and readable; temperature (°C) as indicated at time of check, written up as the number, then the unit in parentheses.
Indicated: 22 (°C)
